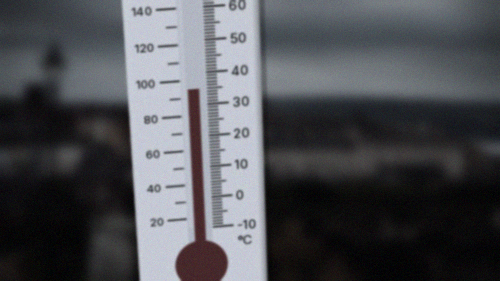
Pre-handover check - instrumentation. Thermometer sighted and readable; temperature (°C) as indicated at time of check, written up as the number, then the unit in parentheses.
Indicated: 35 (°C)
